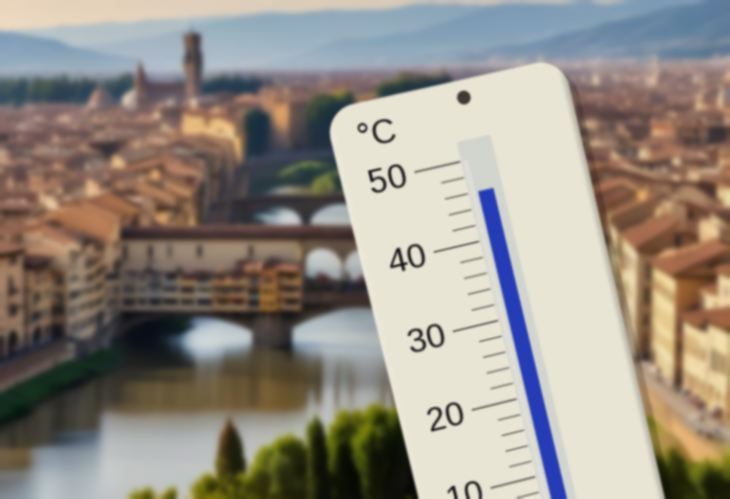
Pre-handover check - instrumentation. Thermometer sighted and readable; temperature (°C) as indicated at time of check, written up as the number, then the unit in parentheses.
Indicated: 46 (°C)
